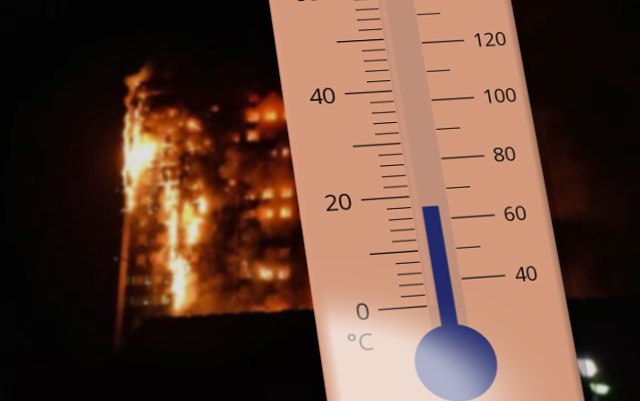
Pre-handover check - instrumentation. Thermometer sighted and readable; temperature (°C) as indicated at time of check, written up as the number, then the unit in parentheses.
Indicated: 18 (°C)
